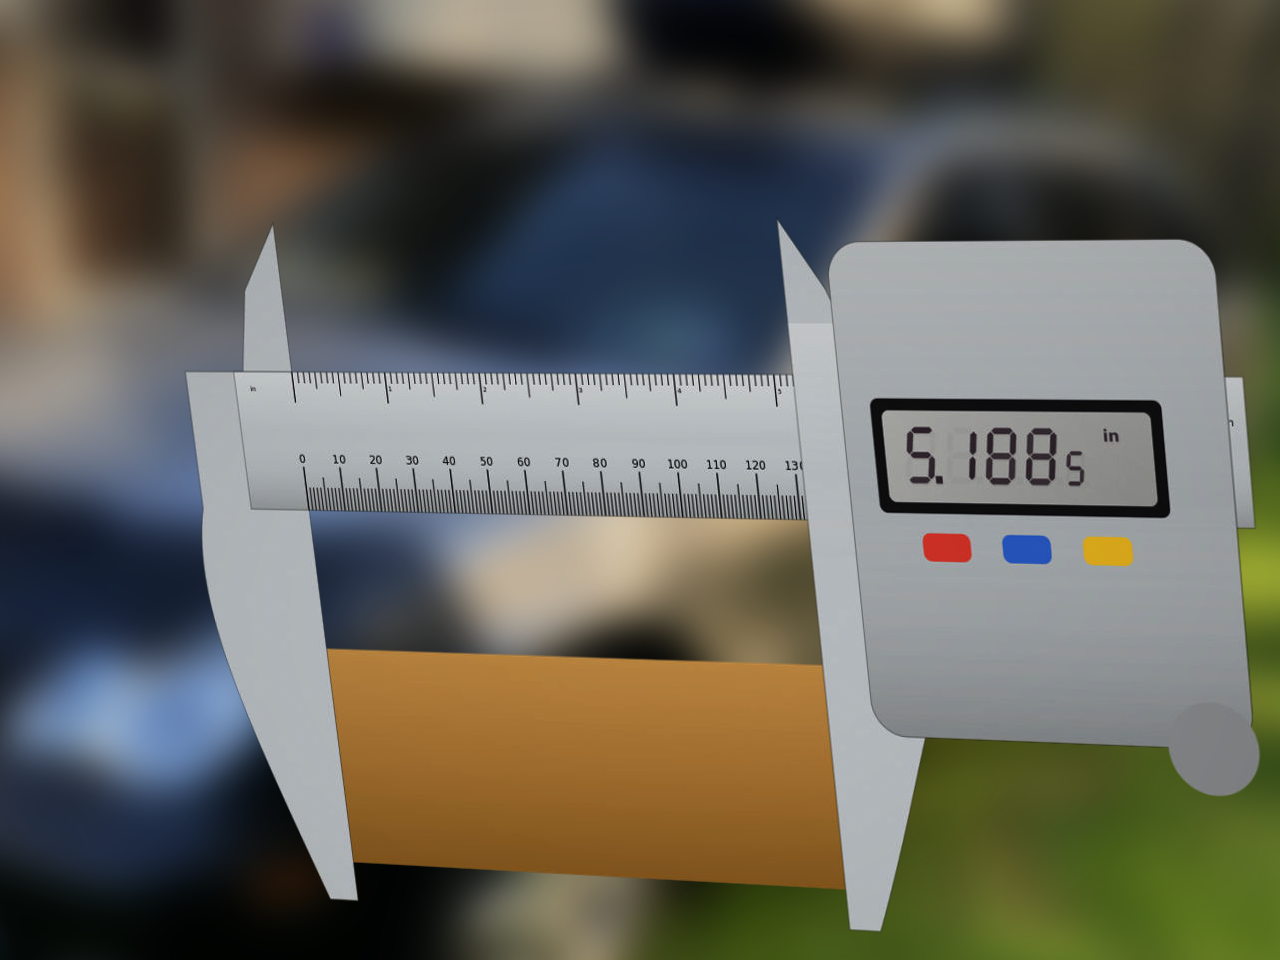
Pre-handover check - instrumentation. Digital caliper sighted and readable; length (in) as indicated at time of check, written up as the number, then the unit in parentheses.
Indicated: 5.1885 (in)
